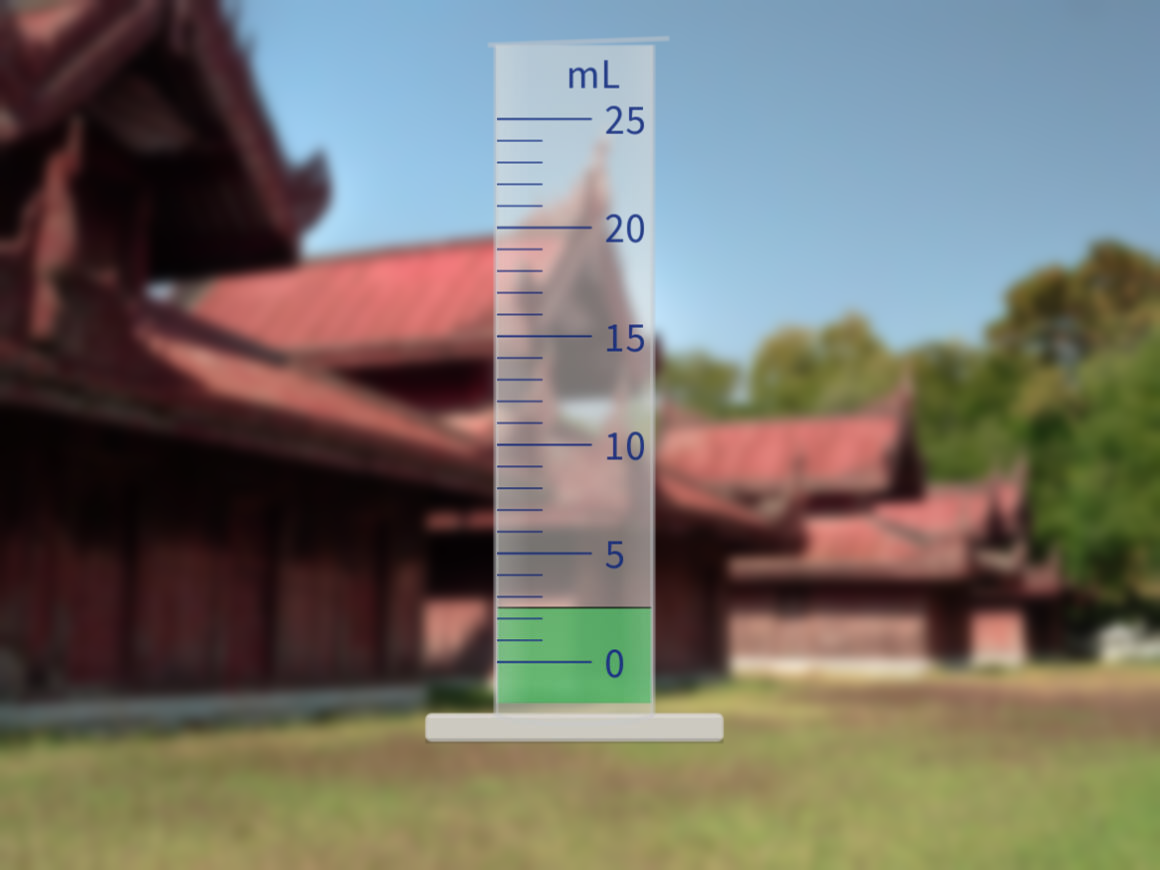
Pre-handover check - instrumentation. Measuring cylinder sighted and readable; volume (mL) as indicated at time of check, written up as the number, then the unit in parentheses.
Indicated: 2.5 (mL)
